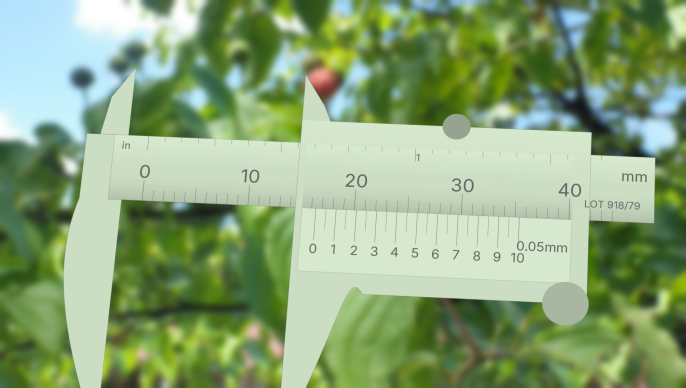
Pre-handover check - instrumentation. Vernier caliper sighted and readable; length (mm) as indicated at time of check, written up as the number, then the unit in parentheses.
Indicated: 16.4 (mm)
